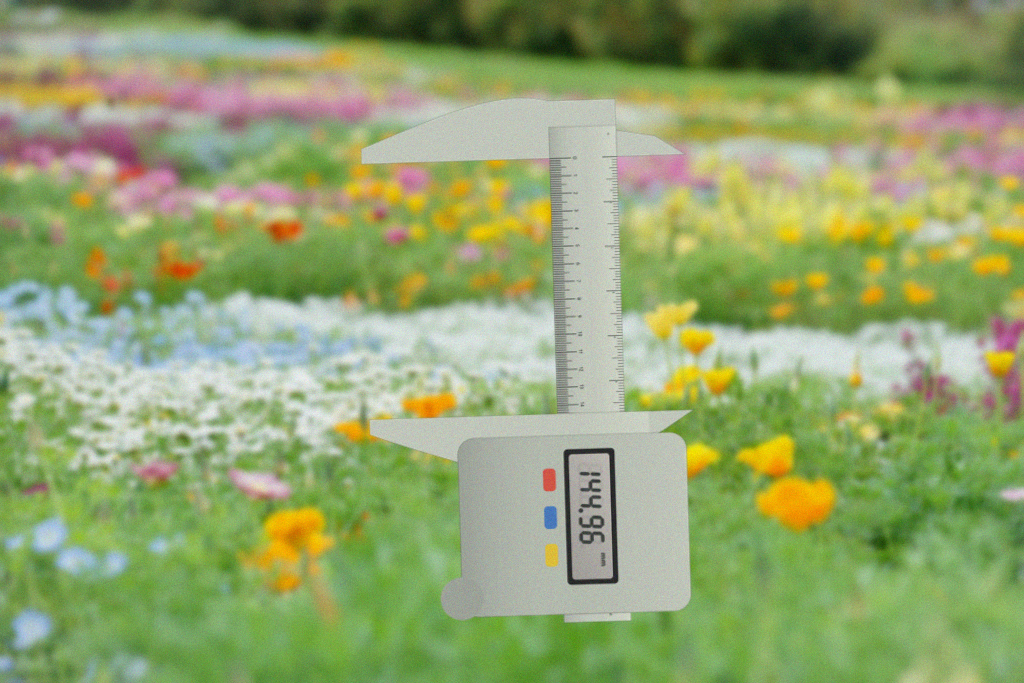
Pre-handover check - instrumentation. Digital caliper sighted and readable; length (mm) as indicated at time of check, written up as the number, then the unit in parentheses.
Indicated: 144.96 (mm)
